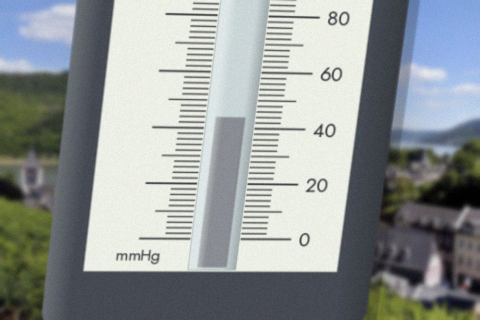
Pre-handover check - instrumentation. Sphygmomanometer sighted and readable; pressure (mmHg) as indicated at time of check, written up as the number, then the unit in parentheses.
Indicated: 44 (mmHg)
